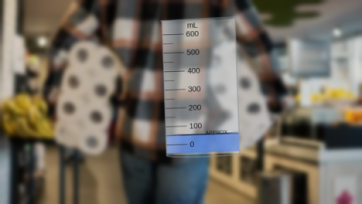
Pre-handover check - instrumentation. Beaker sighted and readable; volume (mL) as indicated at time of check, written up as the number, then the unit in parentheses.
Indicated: 50 (mL)
